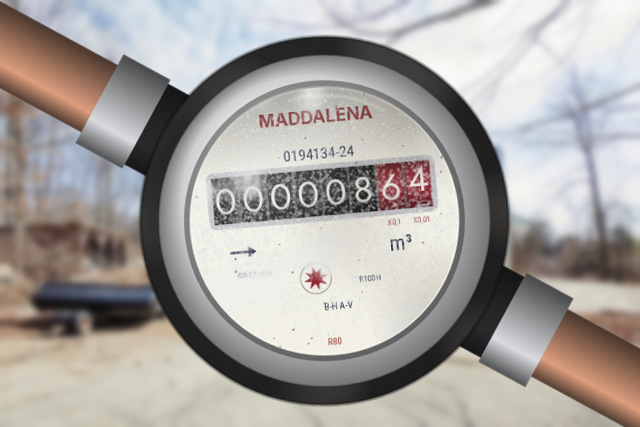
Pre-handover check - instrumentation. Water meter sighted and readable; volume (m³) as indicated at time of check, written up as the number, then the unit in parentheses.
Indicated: 8.64 (m³)
